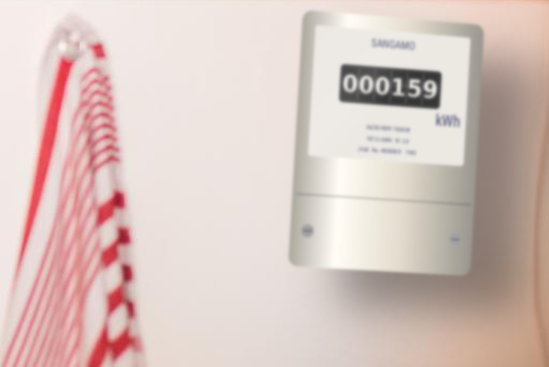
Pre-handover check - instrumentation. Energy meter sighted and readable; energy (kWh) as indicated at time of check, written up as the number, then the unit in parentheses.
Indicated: 159 (kWh)
